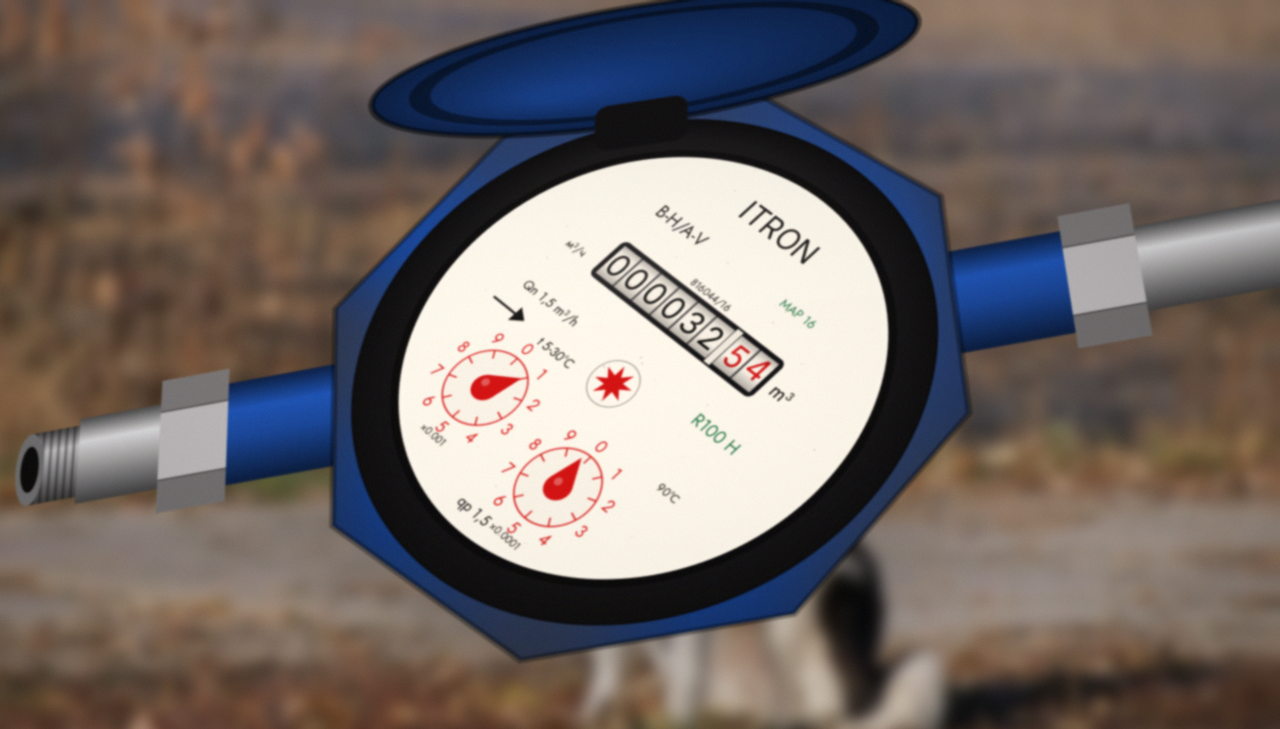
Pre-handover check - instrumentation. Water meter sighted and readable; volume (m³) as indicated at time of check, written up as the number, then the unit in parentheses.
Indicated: 32.5409 (m³)
